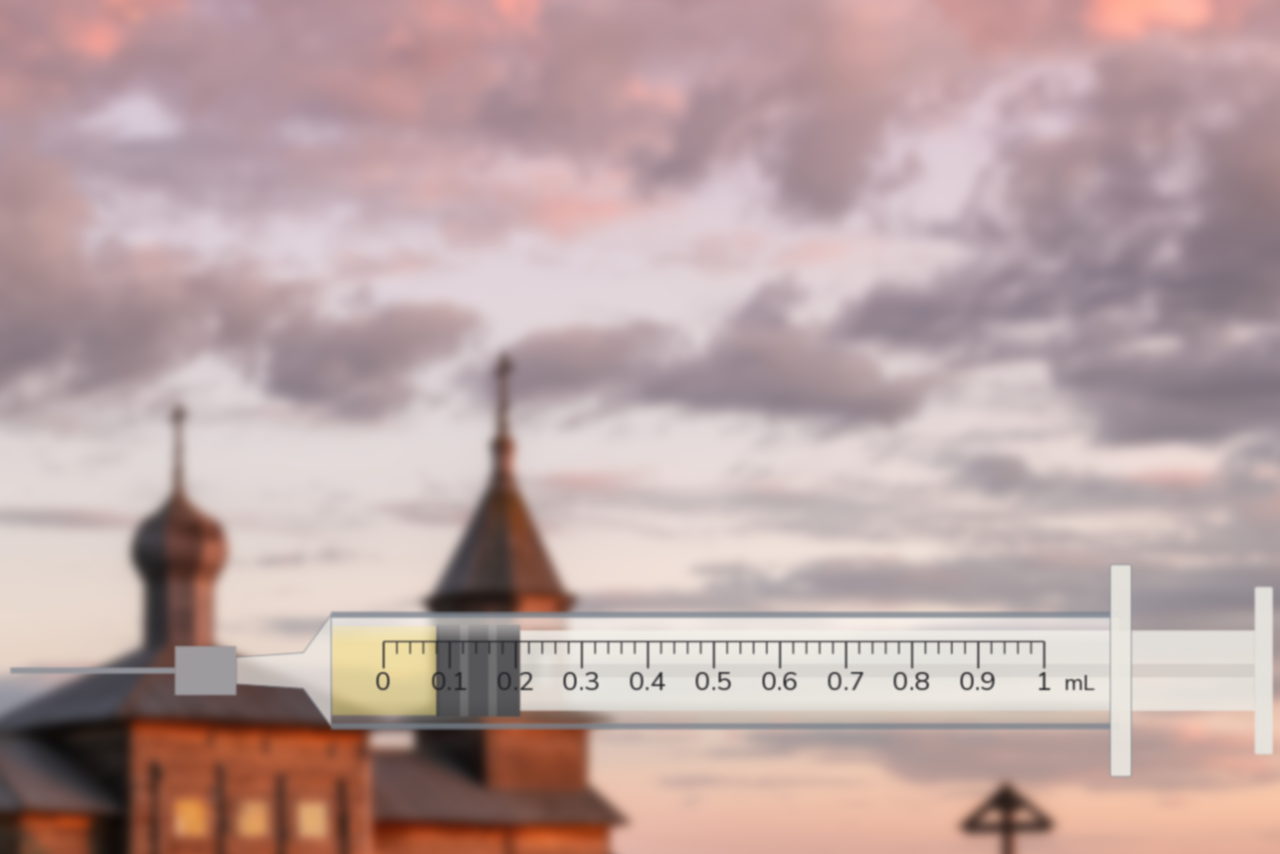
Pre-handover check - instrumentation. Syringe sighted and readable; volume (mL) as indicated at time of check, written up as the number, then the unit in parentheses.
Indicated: 0.08 (mL)
